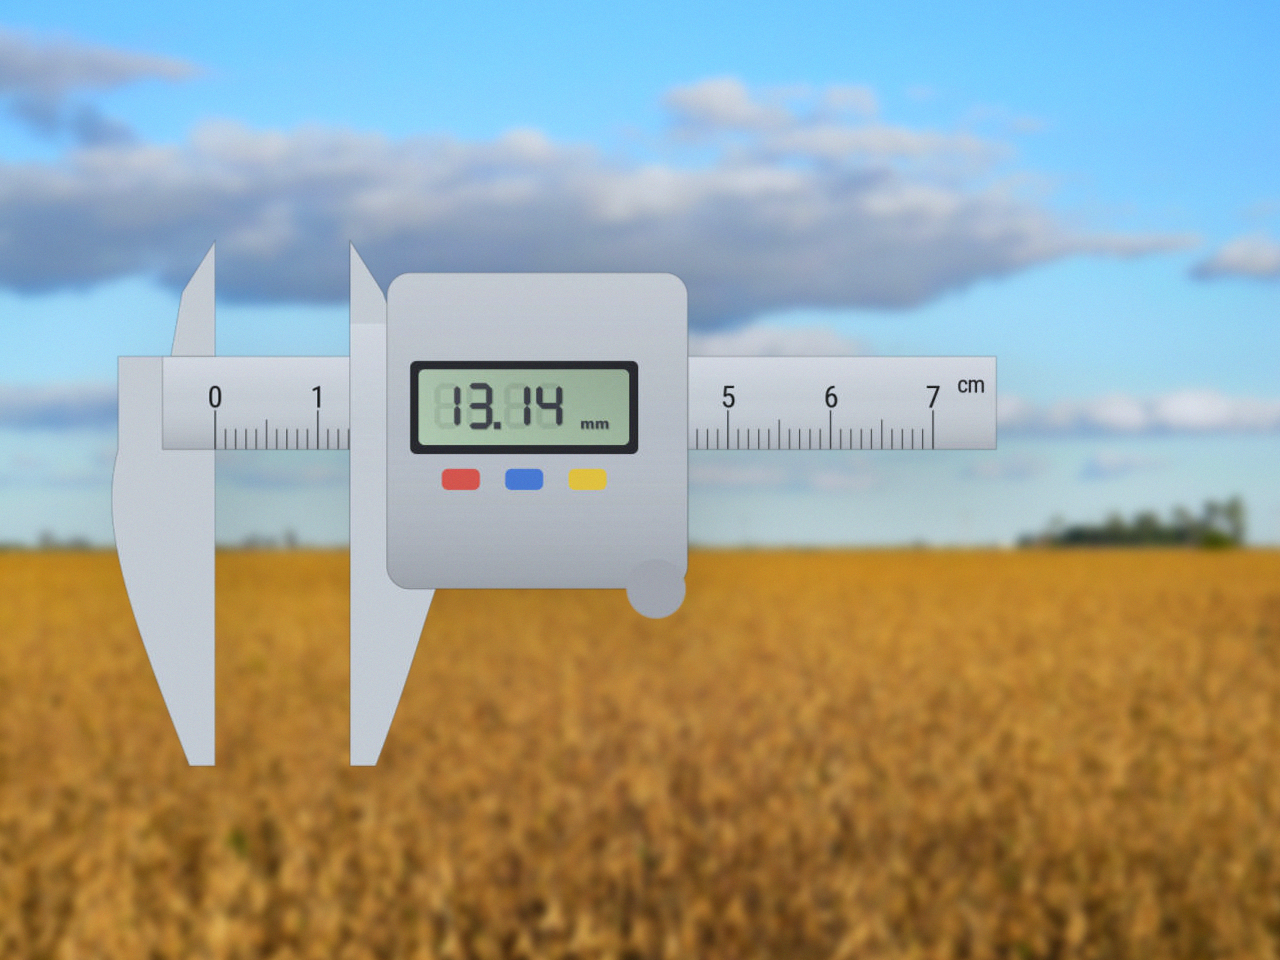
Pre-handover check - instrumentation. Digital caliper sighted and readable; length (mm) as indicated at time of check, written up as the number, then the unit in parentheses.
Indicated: 13.14 (mm)
